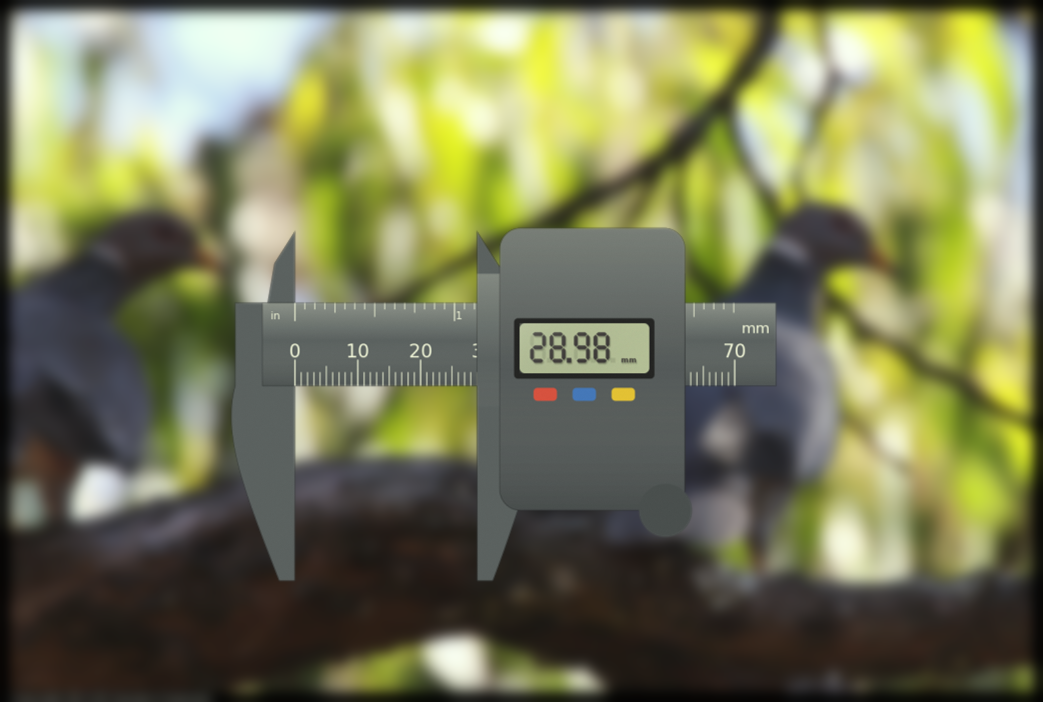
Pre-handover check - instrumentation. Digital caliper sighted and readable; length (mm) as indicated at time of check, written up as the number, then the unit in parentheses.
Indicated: 28.98 (mm)
